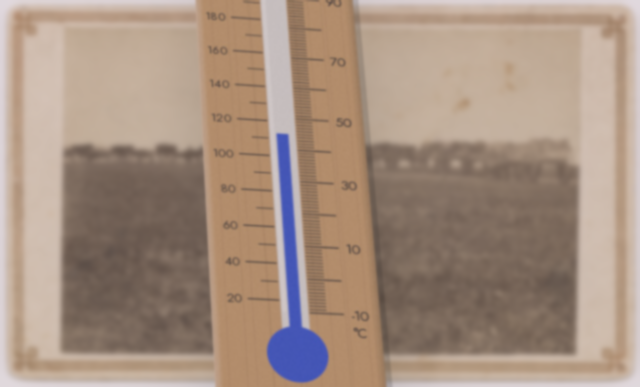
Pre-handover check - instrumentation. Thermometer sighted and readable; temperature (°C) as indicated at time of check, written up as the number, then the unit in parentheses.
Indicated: 45 (°C)
